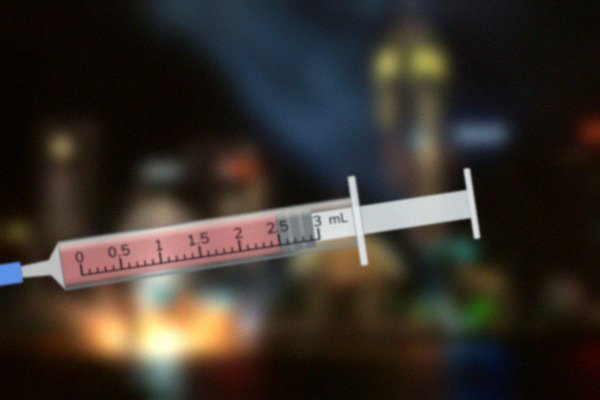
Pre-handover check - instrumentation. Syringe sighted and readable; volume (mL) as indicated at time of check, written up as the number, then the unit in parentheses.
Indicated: 2.5 (mL)
